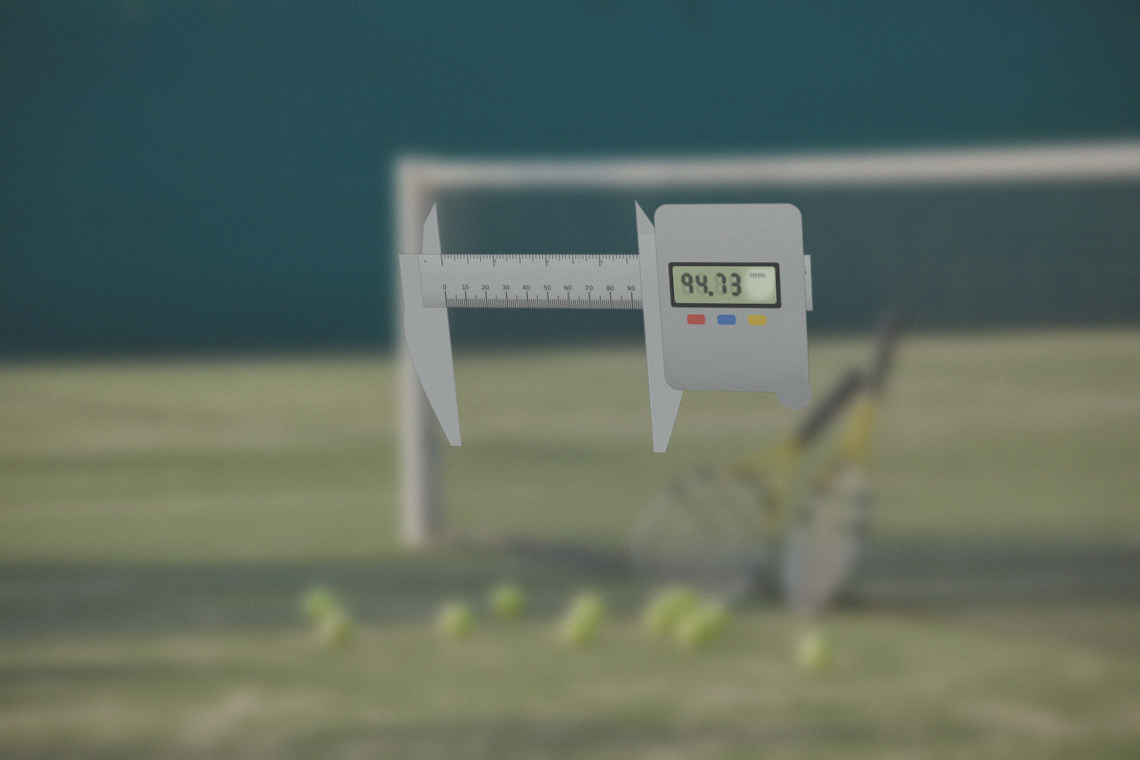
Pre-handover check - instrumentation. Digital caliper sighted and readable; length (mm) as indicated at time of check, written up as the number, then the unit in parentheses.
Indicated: 94.73 (mm)
